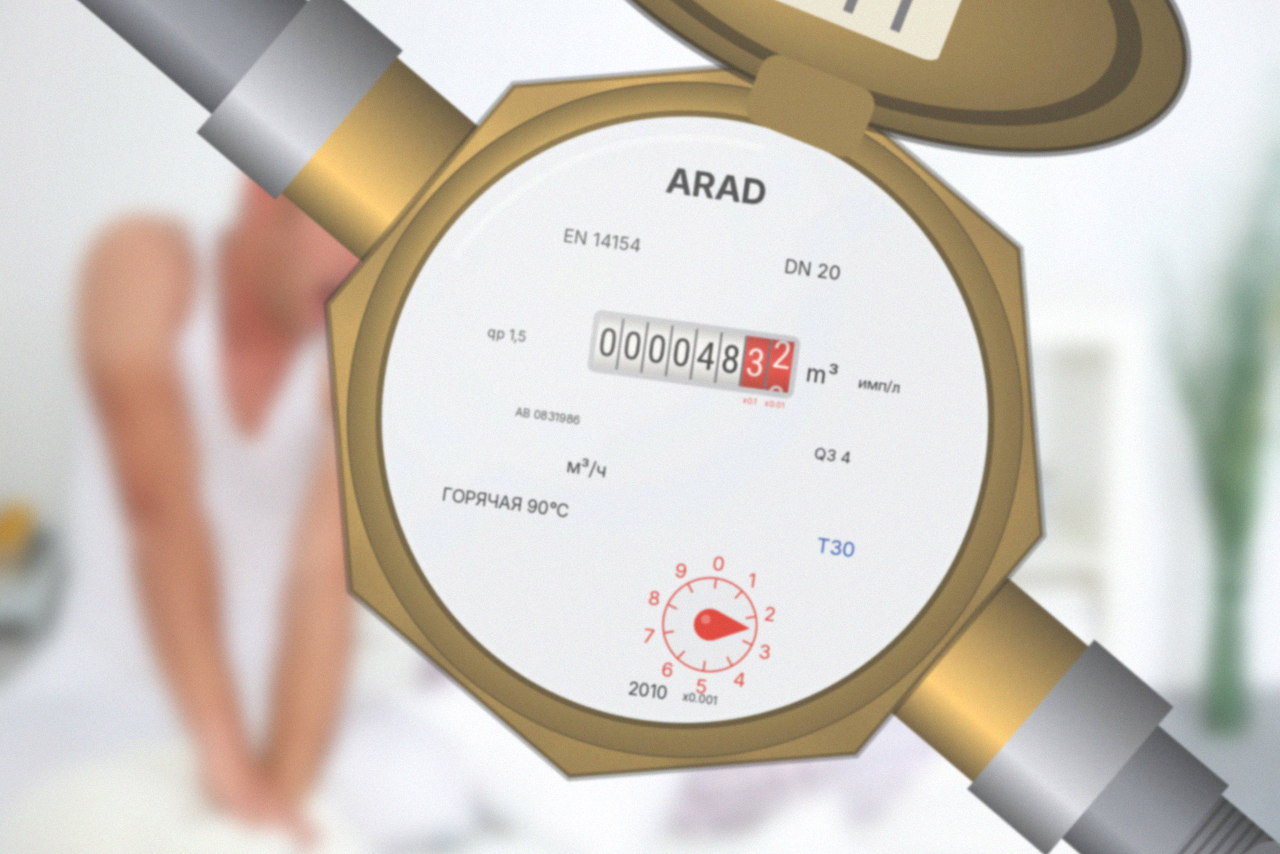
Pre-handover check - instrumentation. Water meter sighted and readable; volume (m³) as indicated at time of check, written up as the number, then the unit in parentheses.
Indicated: 48.322 (m³)
